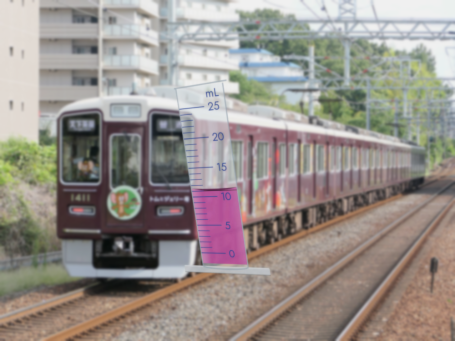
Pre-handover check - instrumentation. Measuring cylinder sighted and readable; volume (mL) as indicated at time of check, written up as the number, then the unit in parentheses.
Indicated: 11 (mL)
